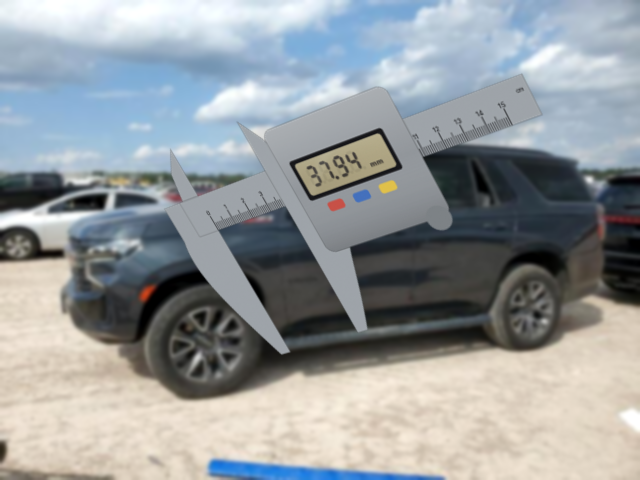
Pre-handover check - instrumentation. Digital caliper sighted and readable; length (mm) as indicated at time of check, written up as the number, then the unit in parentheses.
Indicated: 37.94 (mm)
